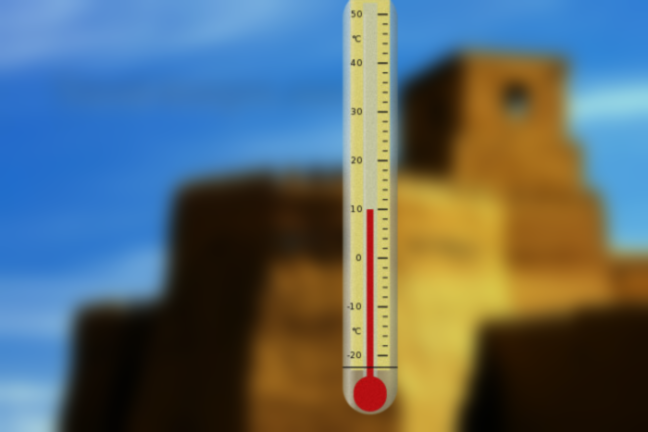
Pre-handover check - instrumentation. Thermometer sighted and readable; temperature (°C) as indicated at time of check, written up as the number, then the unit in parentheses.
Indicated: 10 (°C)
